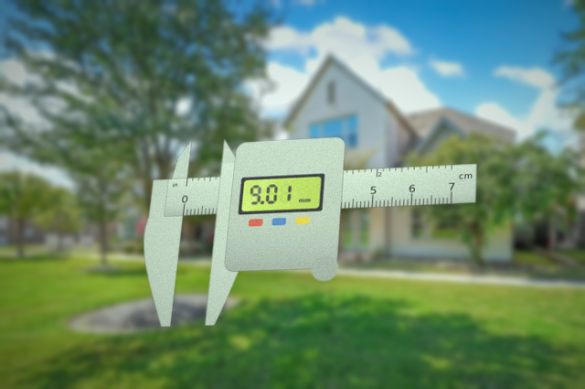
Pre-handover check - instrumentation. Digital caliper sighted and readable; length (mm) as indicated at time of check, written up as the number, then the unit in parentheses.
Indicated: 9.01 (mm)
